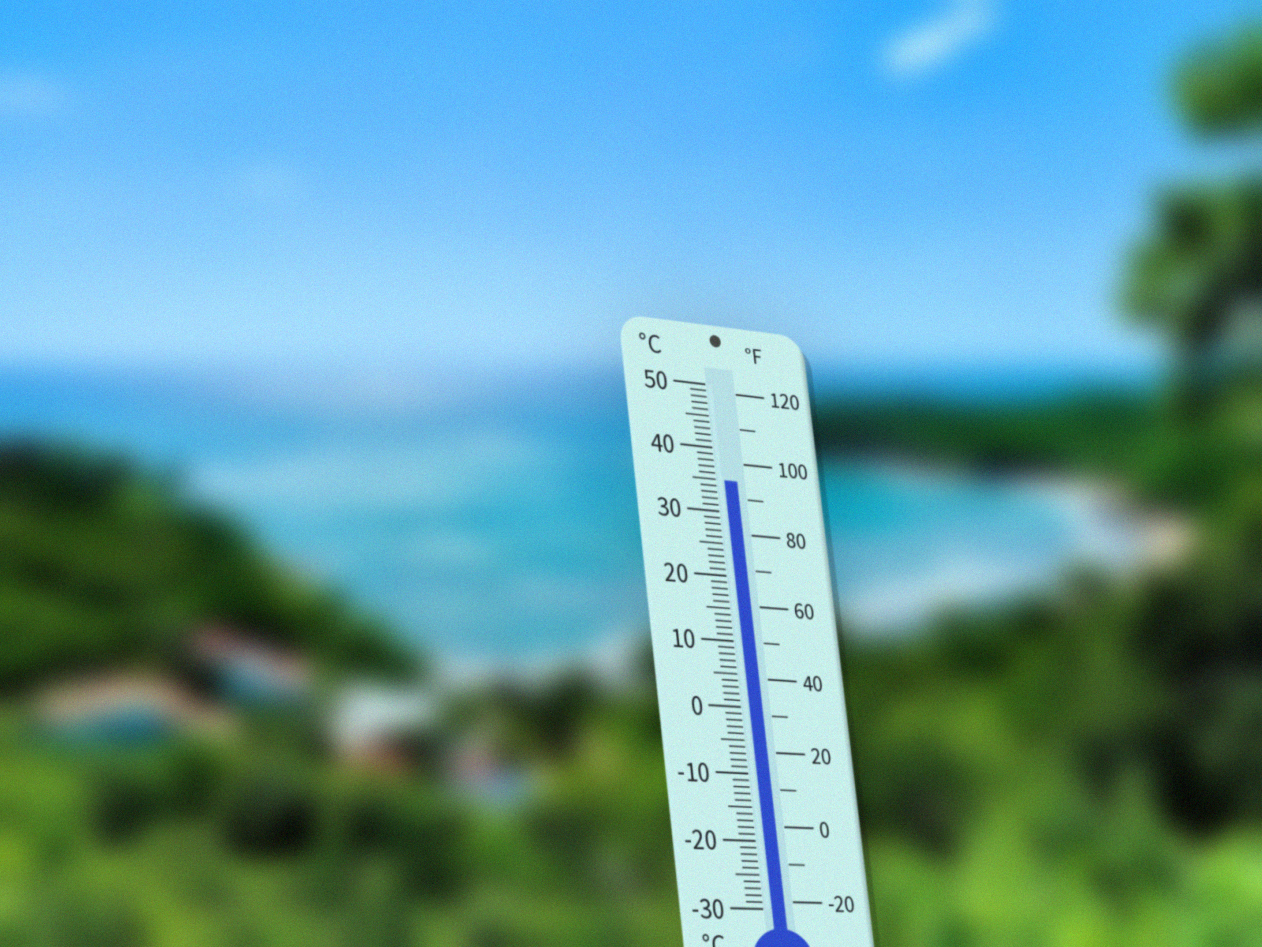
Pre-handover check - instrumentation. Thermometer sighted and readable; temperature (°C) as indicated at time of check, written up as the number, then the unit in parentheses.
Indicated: 35 (°C)
